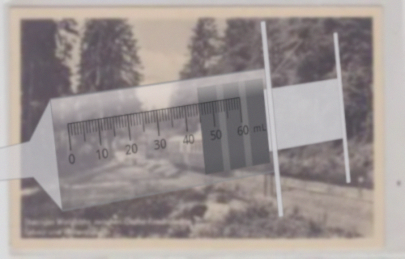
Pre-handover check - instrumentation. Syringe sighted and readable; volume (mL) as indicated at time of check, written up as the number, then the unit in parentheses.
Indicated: 45 (mL)
